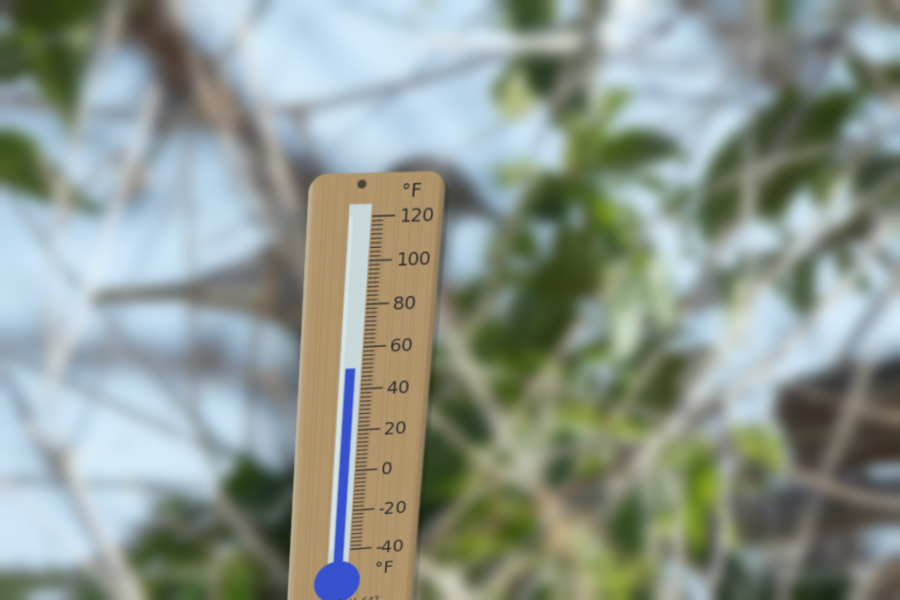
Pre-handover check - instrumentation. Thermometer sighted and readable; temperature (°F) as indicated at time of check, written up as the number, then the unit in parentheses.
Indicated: 50 (°F)
